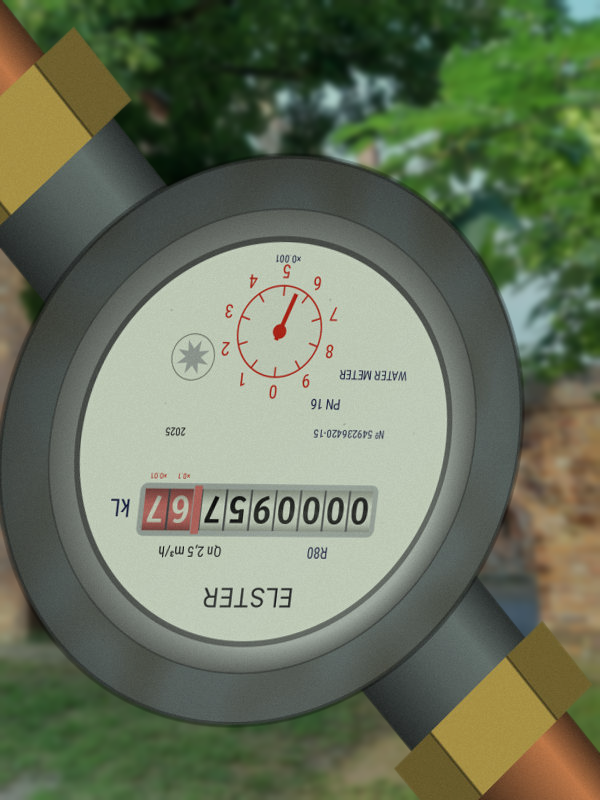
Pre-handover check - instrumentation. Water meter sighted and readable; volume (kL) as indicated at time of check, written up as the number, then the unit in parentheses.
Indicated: 957.675 (kL)
